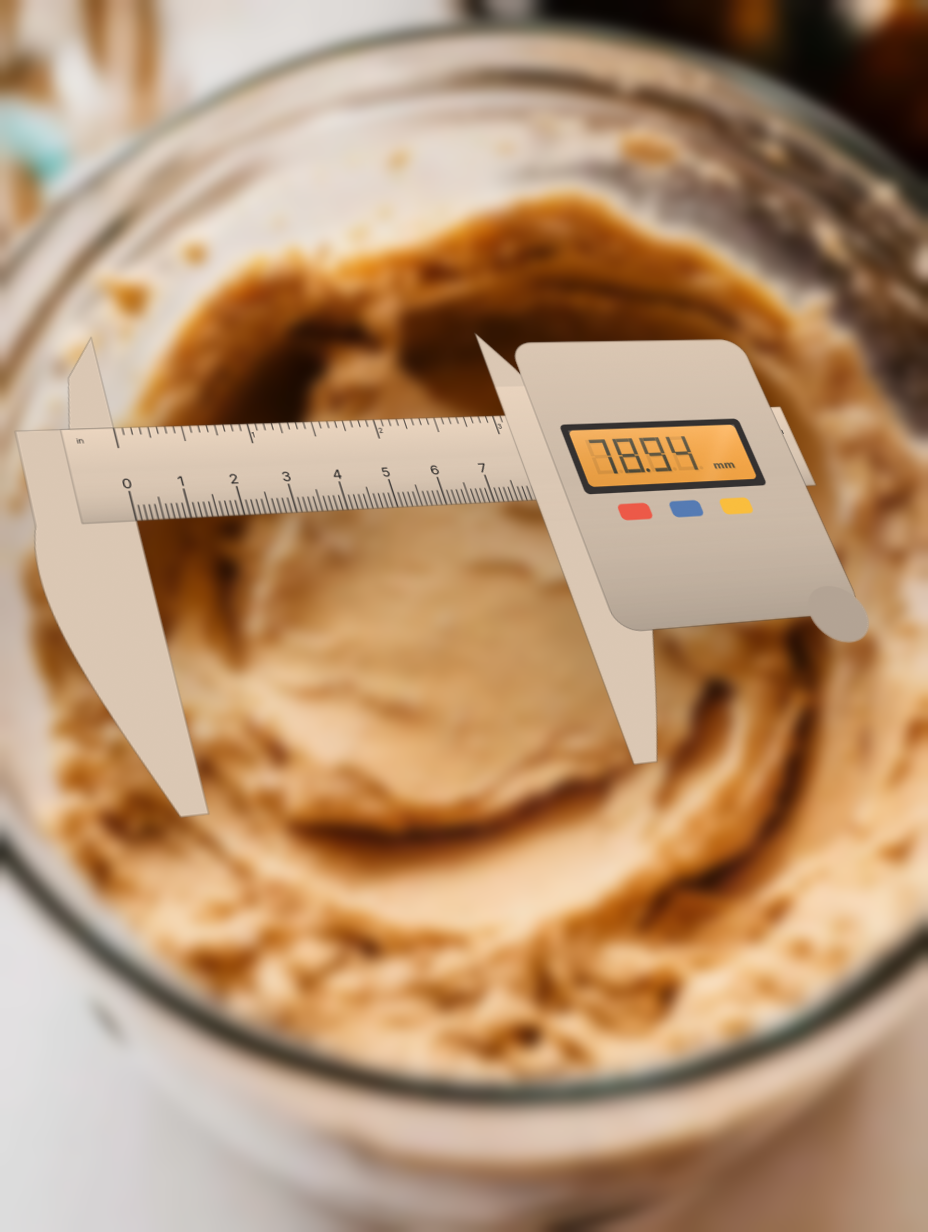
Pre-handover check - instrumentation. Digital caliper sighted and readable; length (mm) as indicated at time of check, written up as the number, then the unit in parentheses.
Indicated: 78.94 (mm)
